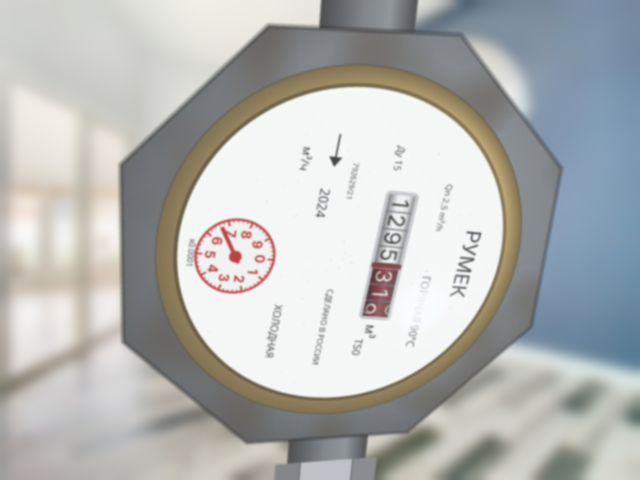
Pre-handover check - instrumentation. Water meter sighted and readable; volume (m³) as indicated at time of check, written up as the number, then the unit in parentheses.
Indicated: 1295.3186 (m³)
